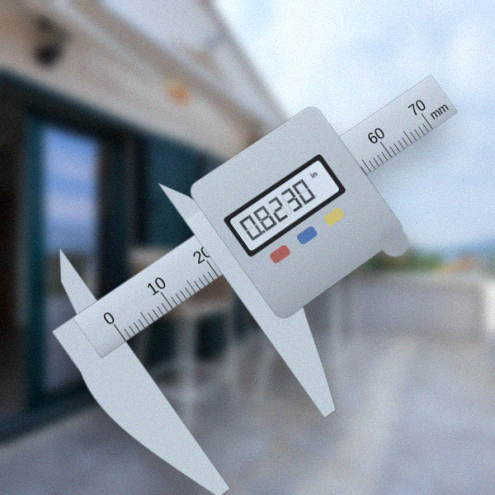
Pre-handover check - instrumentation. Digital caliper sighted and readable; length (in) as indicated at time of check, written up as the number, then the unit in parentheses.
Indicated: 0.8230 (in)
